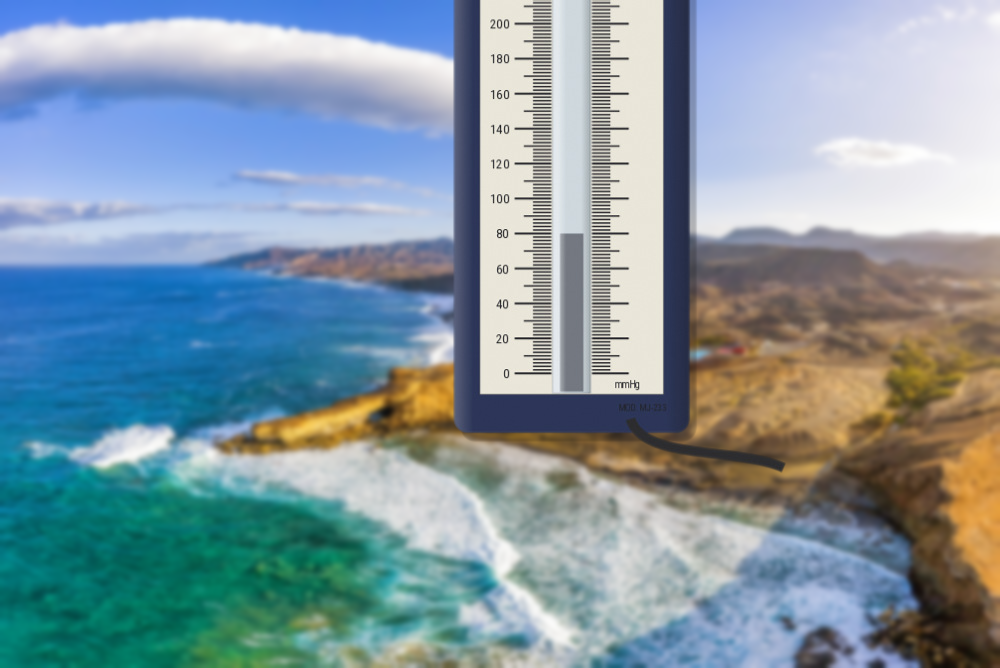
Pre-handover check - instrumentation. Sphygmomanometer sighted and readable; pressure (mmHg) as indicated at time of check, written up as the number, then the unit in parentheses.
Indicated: 80 (mmHg)
